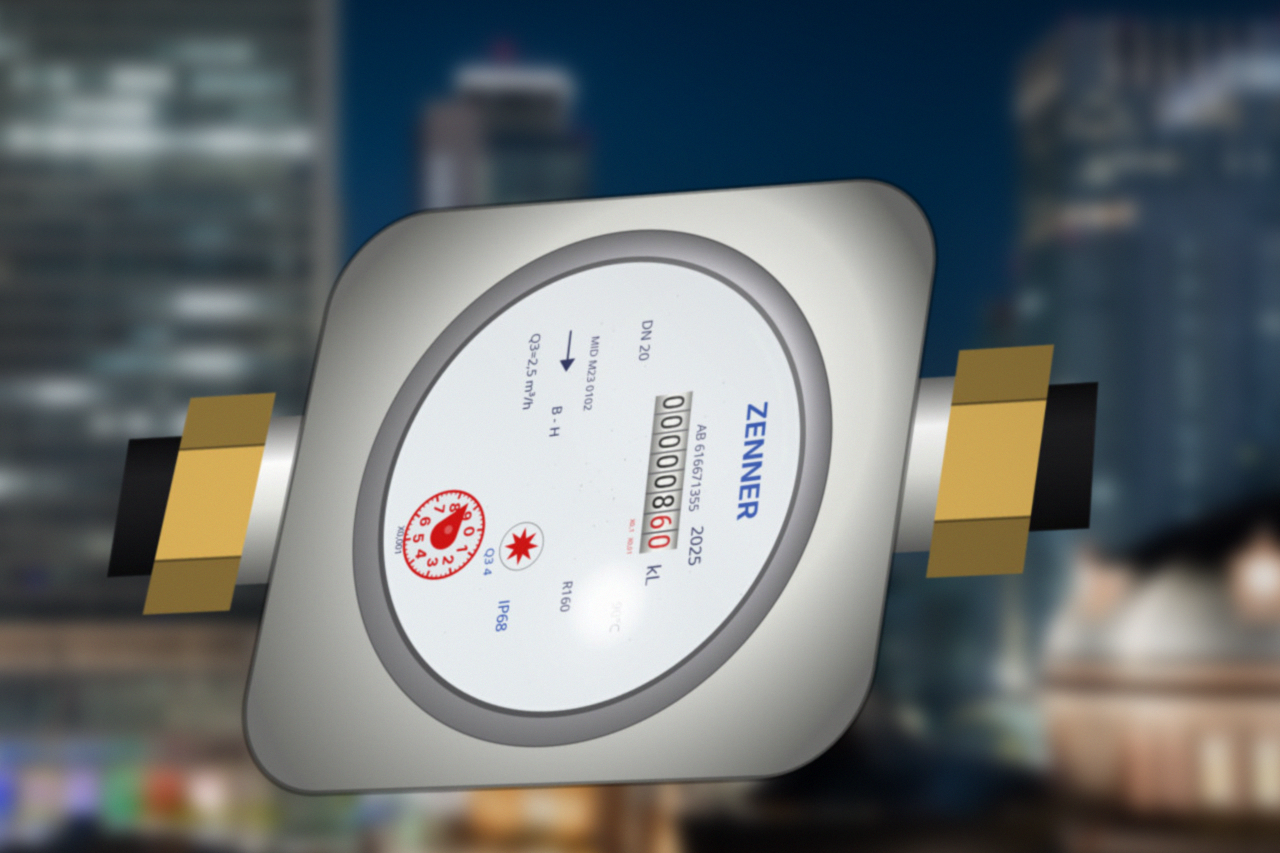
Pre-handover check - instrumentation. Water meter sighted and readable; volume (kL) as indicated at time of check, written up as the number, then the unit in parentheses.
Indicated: 8.608 (kL)
